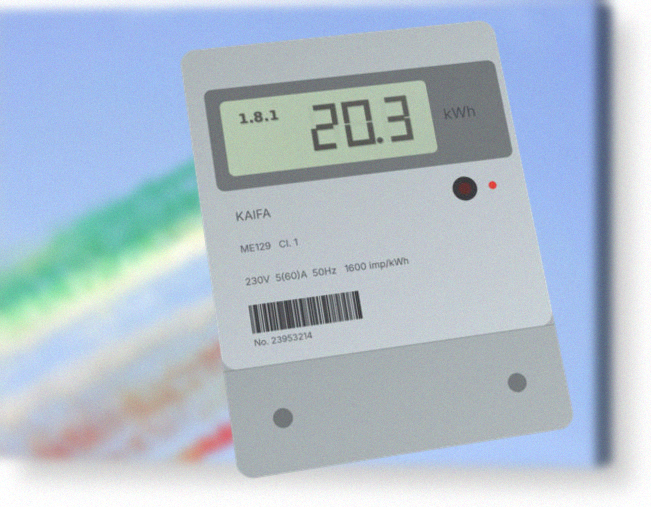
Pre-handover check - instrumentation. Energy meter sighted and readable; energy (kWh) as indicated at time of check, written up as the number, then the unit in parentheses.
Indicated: 20.3 (kWh)
